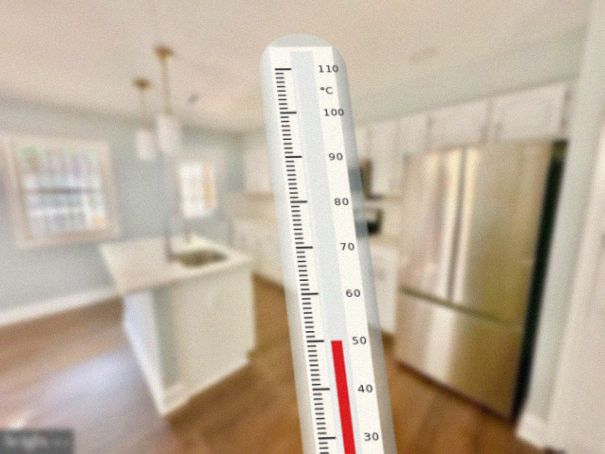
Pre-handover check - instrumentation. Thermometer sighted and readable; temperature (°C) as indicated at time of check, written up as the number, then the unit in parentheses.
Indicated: 50 (°C)
